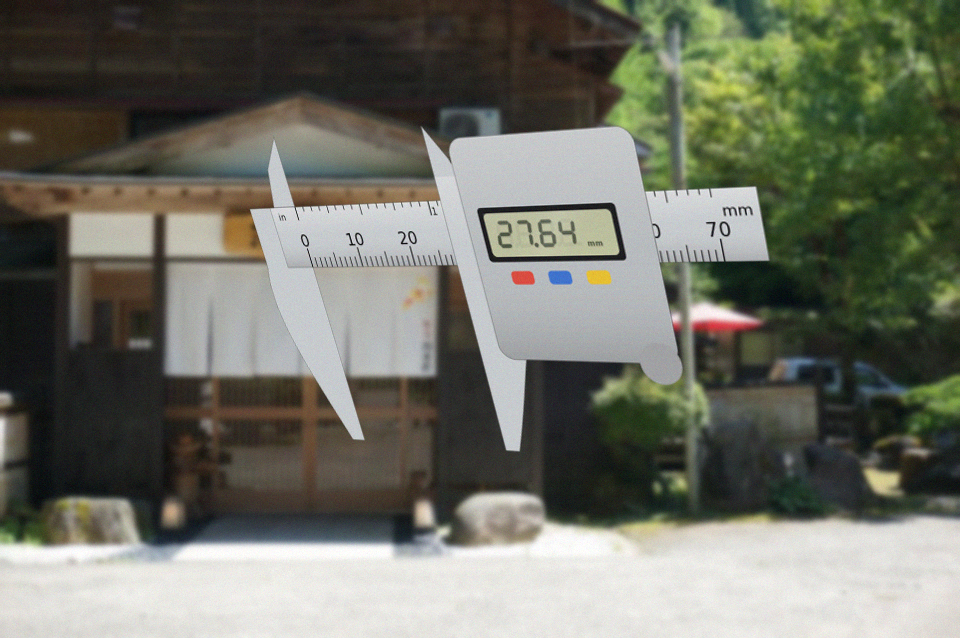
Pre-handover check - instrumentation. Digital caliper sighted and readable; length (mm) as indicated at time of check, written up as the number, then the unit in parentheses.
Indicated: 27.64 (mm)
